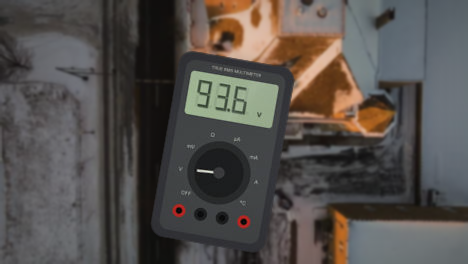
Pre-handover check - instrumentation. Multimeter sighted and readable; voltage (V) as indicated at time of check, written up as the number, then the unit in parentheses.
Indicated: 93.6 (V)
